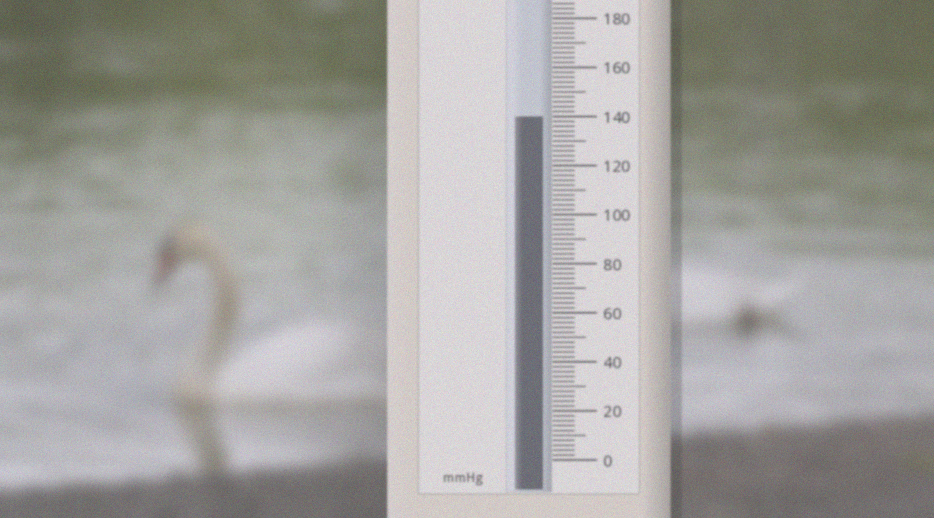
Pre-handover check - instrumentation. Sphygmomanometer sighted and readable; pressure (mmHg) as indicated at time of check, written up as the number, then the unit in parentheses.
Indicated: 140 (mmHg)
